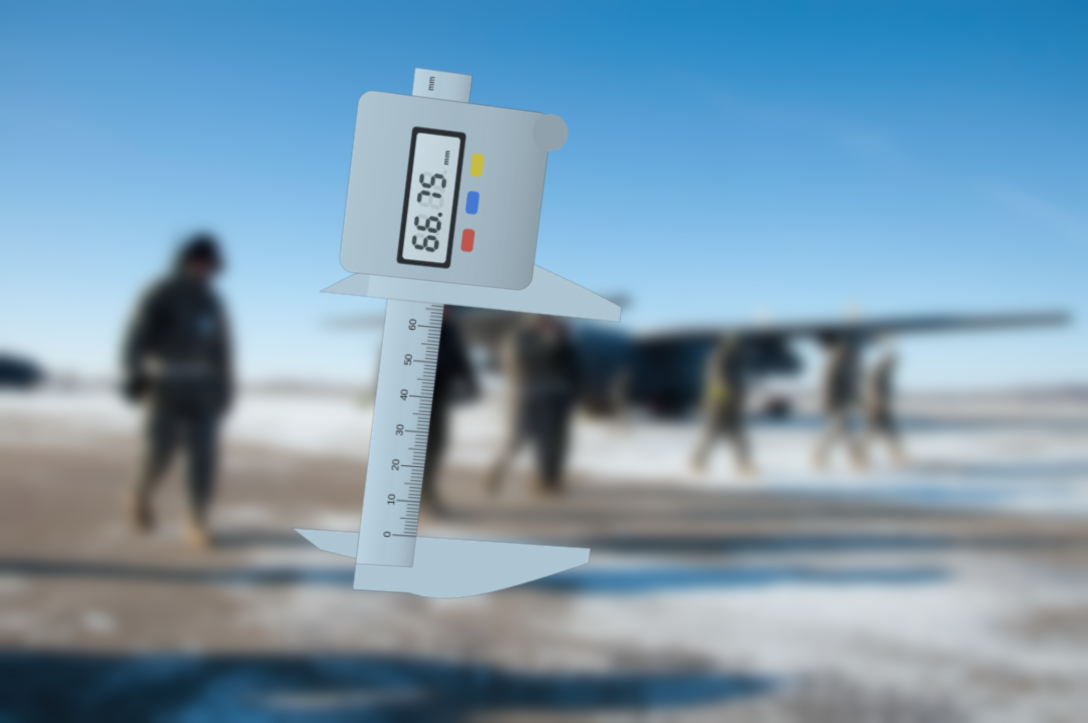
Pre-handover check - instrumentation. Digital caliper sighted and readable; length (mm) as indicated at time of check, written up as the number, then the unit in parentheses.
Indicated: 66.75 (mm)
